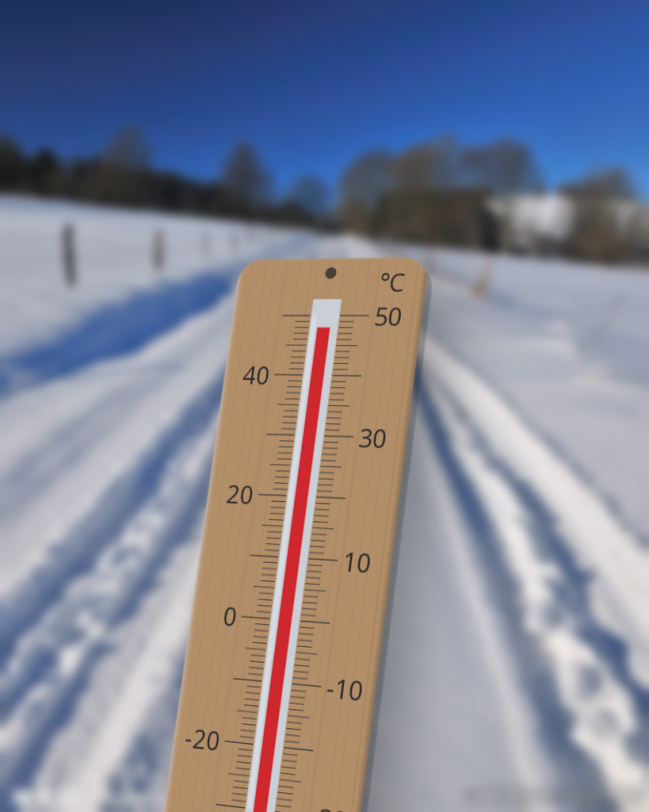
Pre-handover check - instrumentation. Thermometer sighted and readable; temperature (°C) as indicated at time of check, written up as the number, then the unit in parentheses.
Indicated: 48 (°C)
